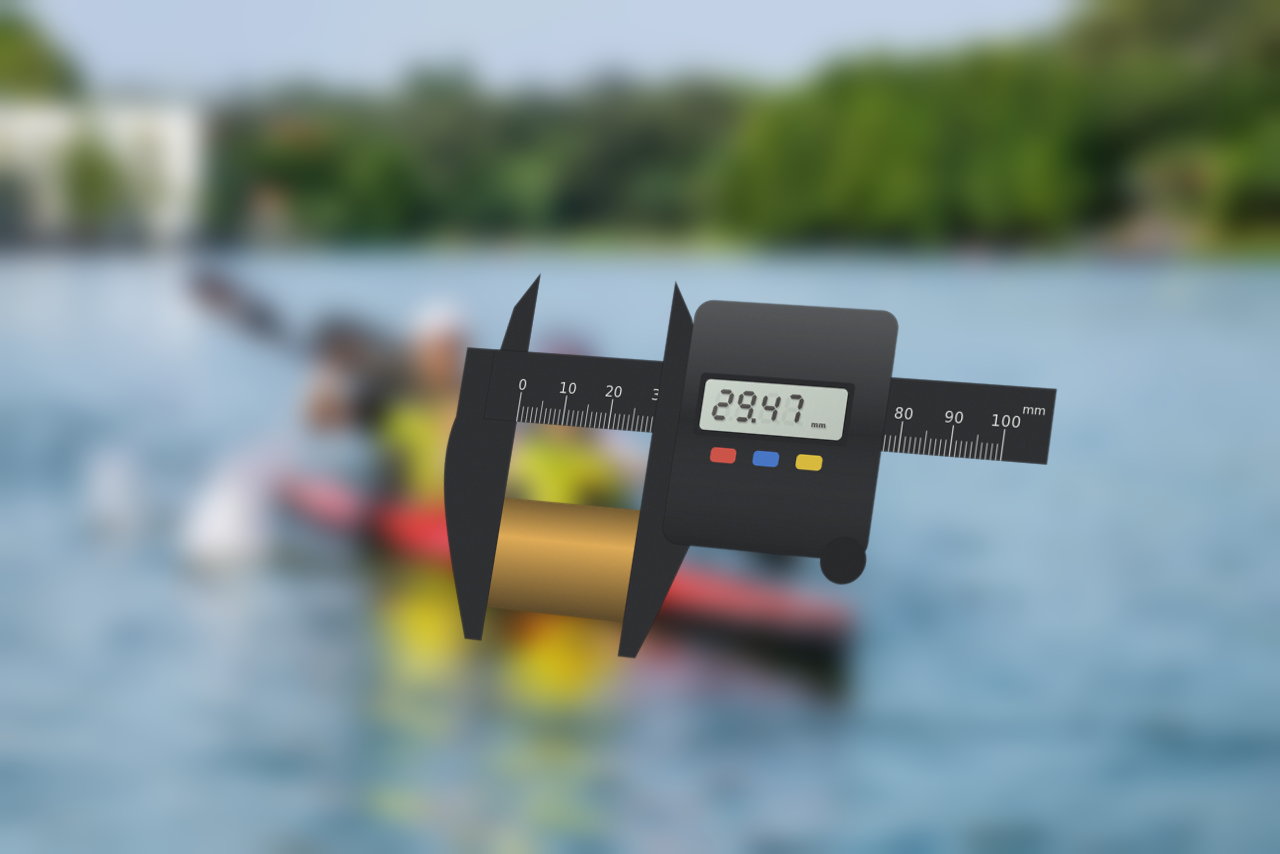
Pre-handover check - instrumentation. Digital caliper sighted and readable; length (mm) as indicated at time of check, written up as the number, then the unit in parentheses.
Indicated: 29.47 (mm)
